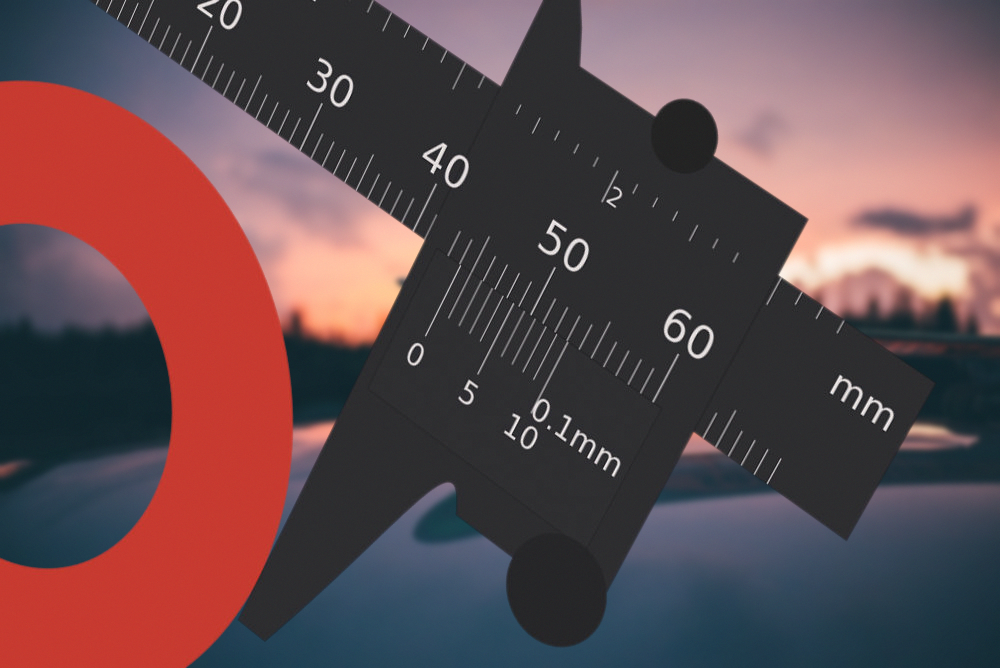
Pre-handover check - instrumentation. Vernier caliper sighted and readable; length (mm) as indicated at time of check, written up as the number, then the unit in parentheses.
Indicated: 44.1 (mm)
